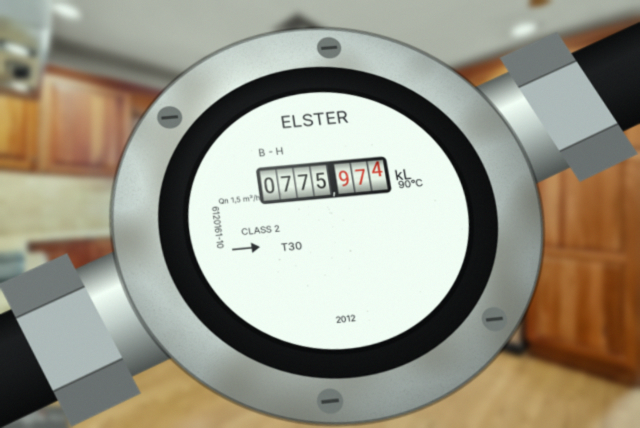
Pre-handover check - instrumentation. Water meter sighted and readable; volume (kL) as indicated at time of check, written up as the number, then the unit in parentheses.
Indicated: 775.974 (kL)
